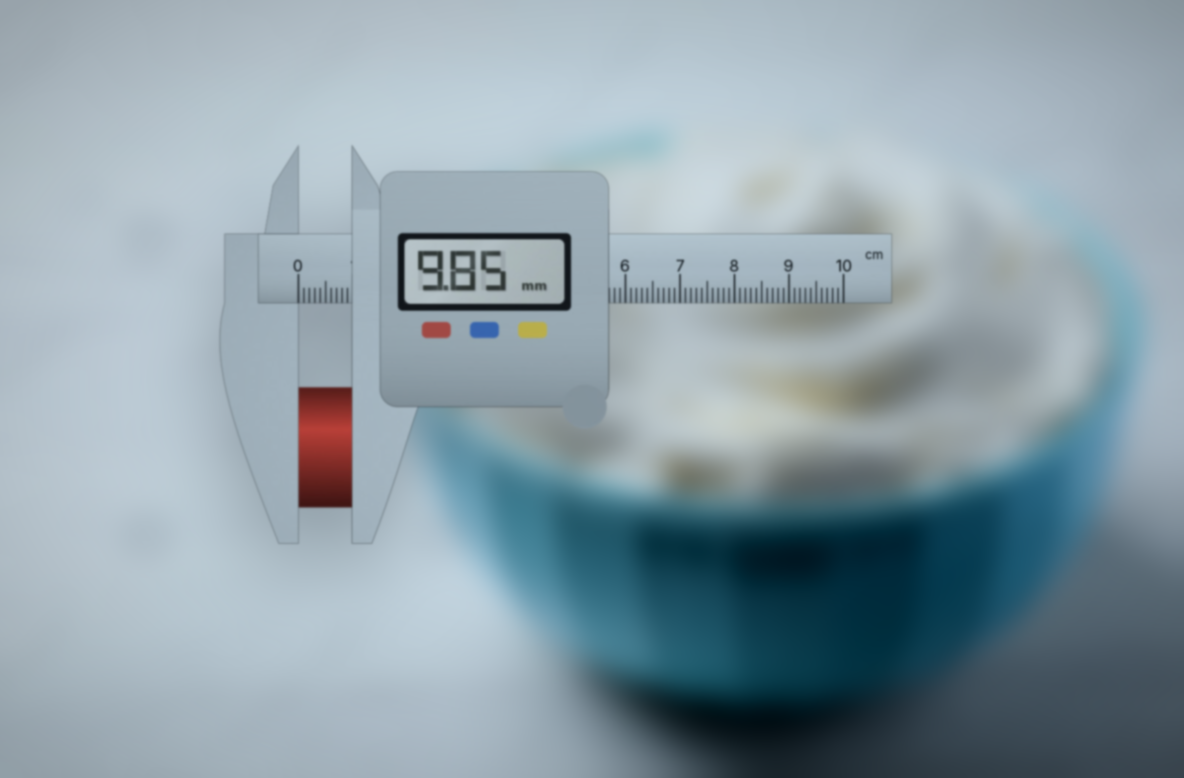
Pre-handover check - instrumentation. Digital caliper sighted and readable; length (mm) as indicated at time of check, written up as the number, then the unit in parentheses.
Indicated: 9.85 (mm)
